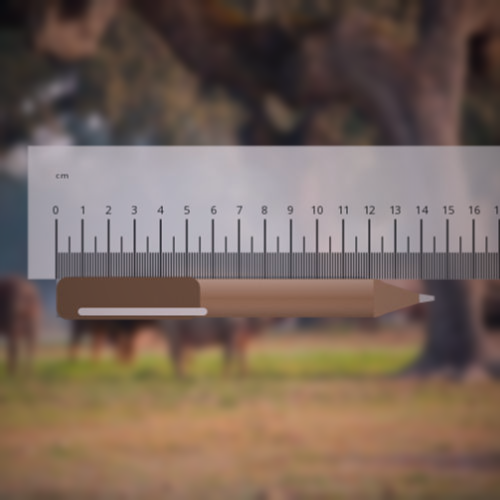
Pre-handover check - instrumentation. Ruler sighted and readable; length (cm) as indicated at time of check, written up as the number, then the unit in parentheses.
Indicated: 14.5 (cm)
